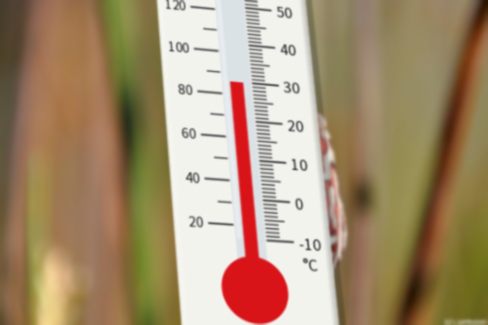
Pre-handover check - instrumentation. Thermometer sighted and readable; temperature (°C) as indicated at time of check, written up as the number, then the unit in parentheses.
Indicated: 30 (°C)
